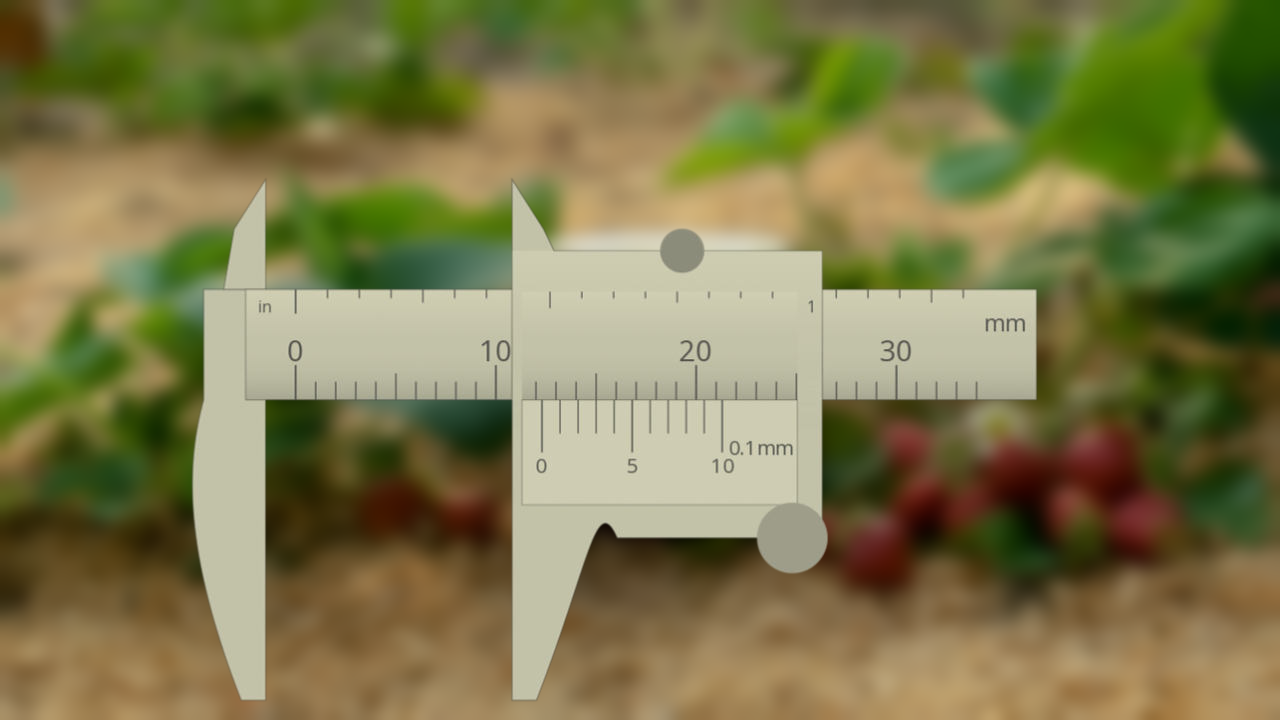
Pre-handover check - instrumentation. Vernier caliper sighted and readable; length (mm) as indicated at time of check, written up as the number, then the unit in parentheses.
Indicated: 12.3 (mm)
